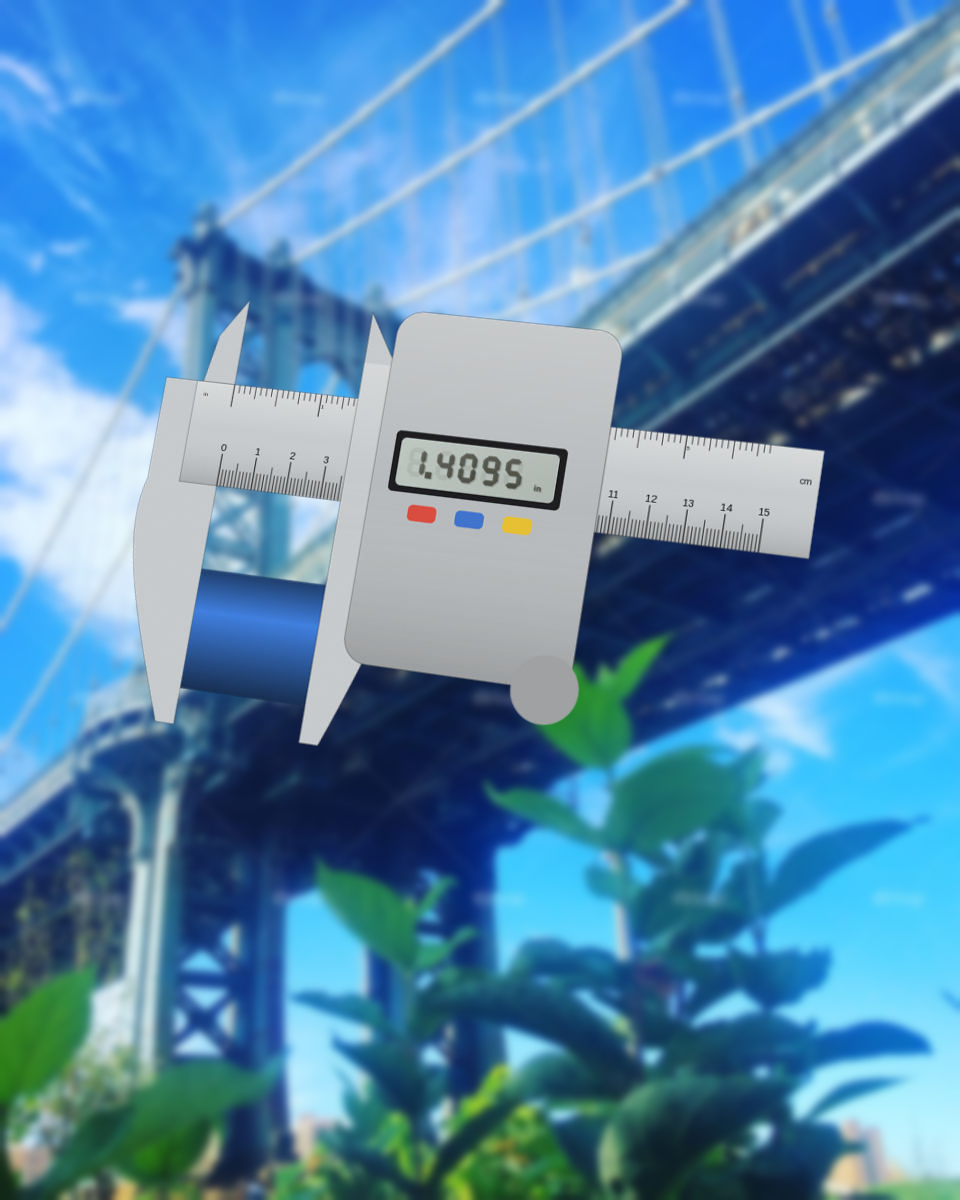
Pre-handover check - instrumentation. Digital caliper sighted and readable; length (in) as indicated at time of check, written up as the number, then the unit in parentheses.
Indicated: 1.4095 (in)
